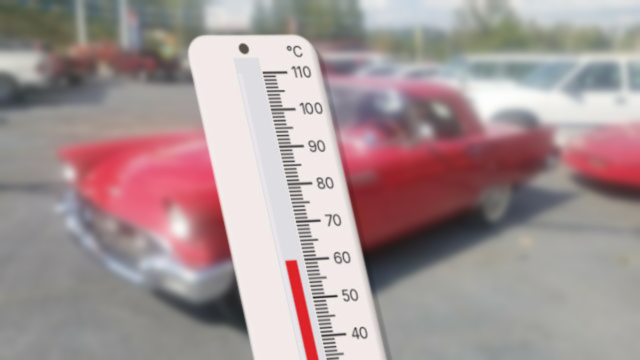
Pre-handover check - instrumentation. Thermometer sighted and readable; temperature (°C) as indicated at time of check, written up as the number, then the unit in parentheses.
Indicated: 60 (°C)
